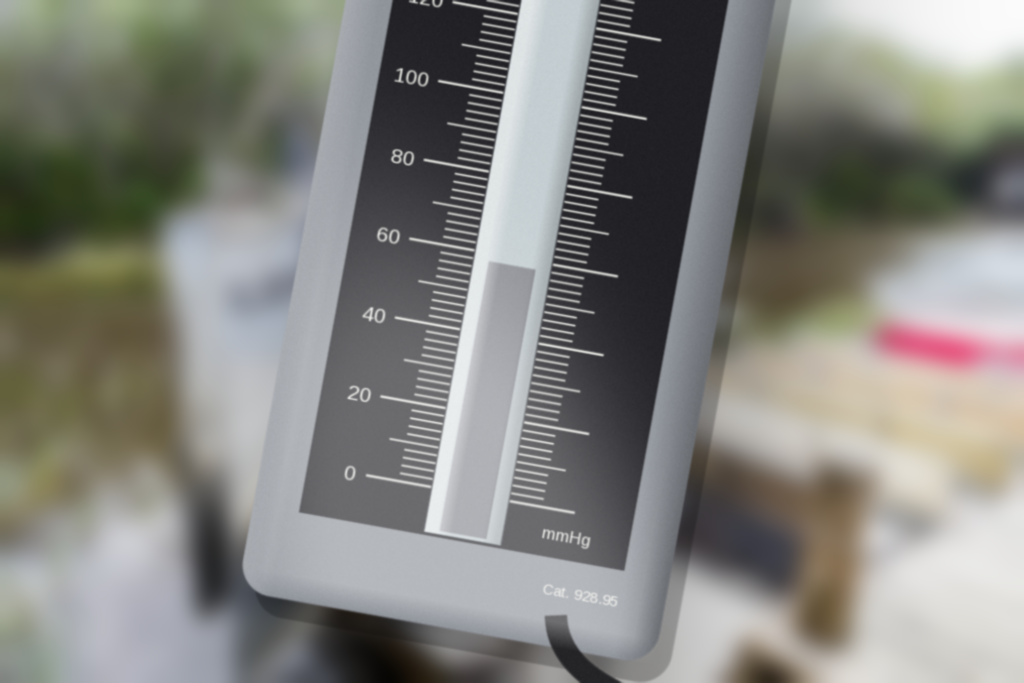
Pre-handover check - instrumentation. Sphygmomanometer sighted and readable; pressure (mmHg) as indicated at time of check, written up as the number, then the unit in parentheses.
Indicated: 58 (mmHg)
